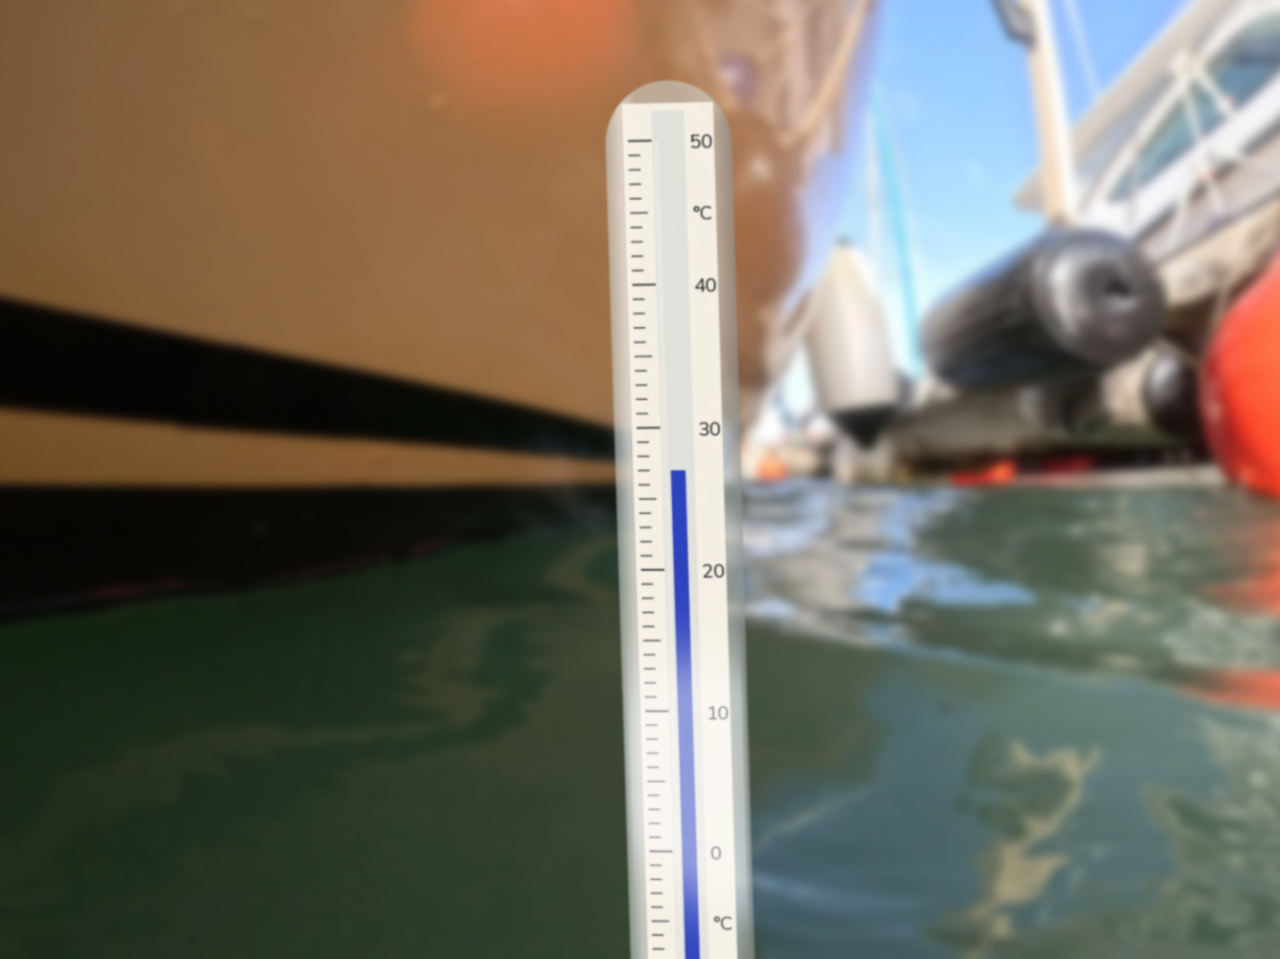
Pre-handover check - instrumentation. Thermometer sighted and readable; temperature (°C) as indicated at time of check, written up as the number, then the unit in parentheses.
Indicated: 27 (°C)
